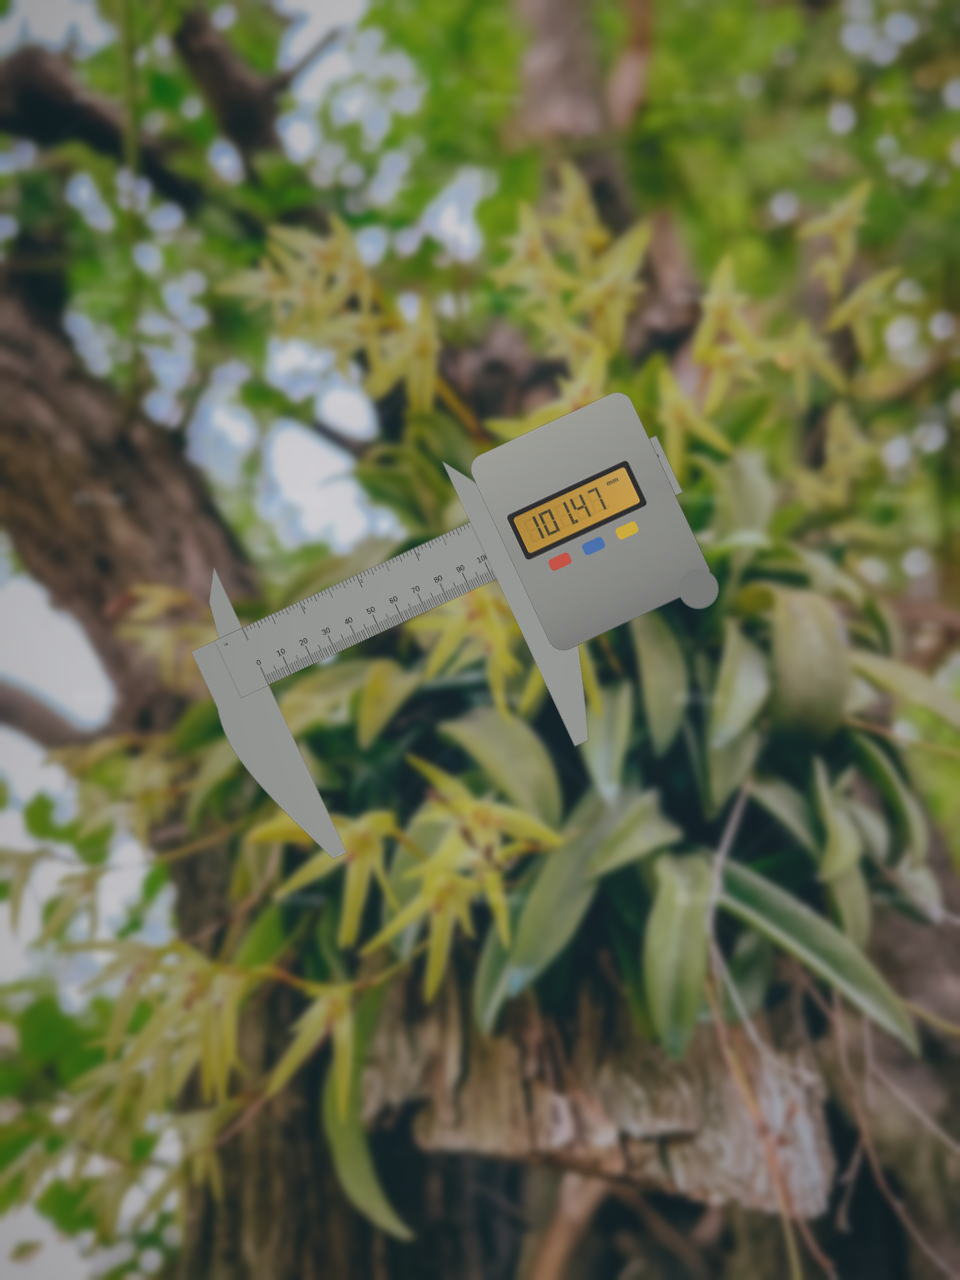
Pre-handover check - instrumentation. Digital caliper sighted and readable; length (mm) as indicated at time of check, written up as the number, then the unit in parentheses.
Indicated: 101.47 (mm)
